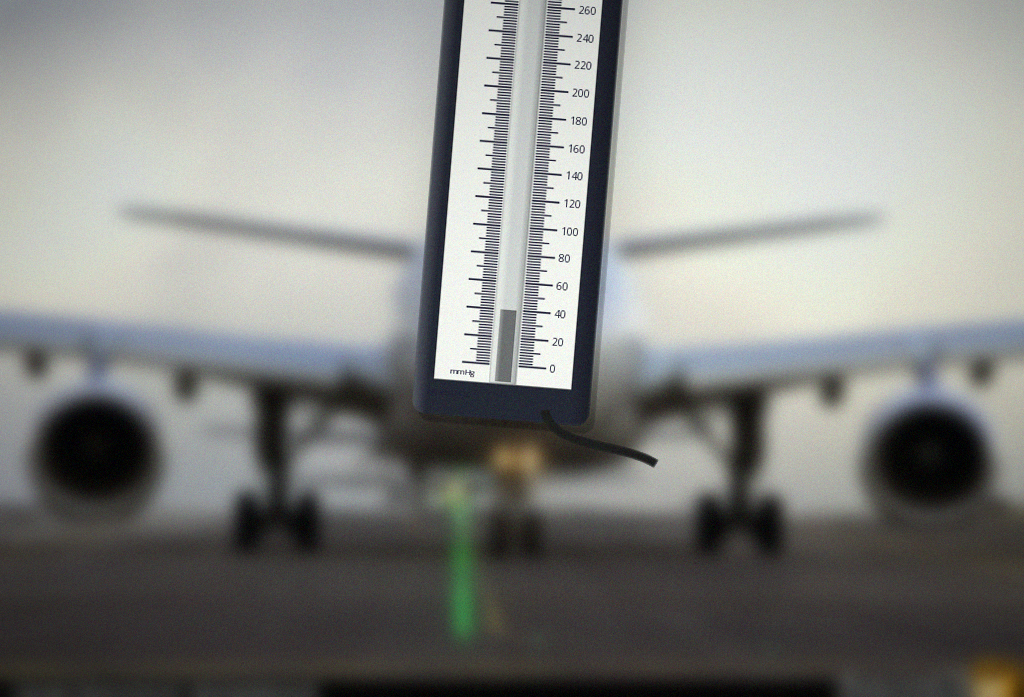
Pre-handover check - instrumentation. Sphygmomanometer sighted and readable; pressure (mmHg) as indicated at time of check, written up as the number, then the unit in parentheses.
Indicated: 40 (mmHg)
